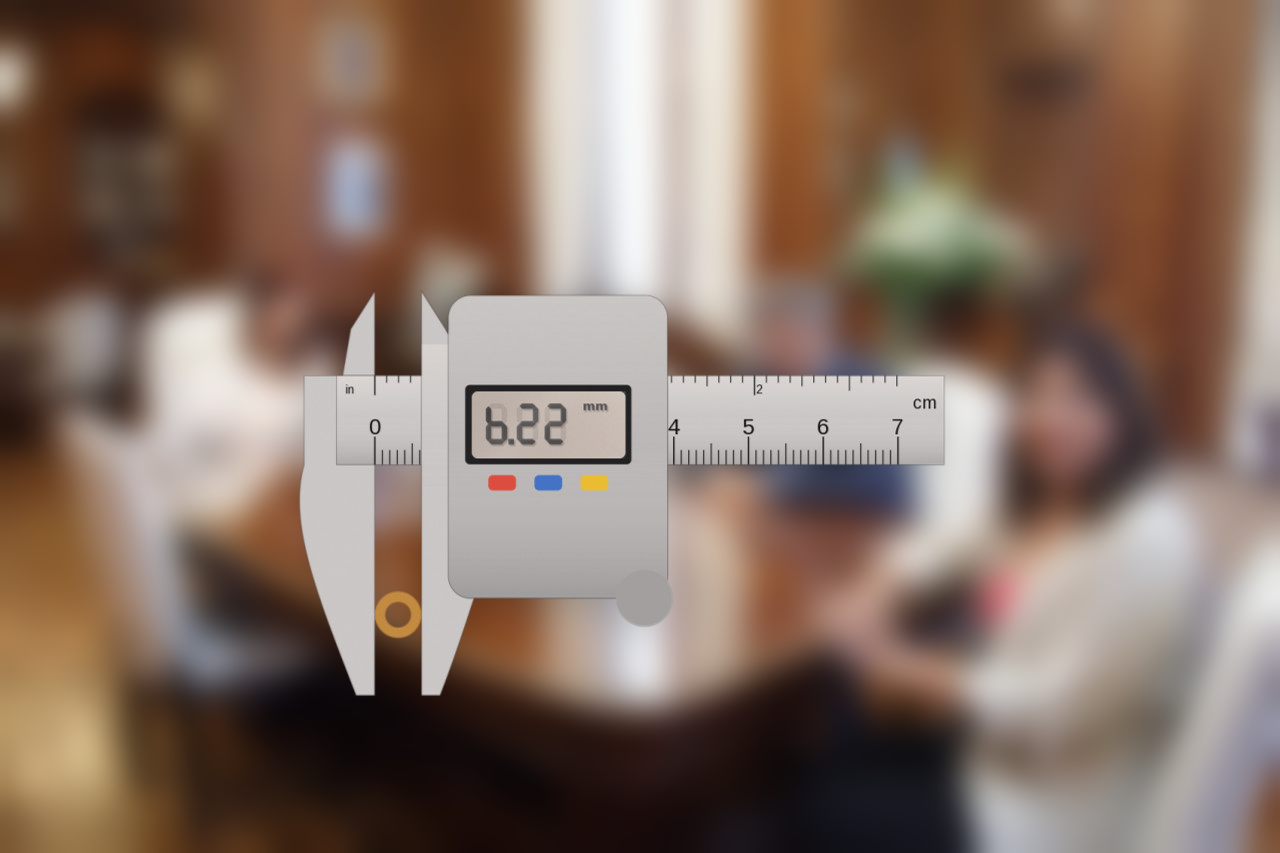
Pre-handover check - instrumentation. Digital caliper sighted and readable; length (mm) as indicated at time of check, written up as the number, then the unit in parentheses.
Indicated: 6.22 (mm)
